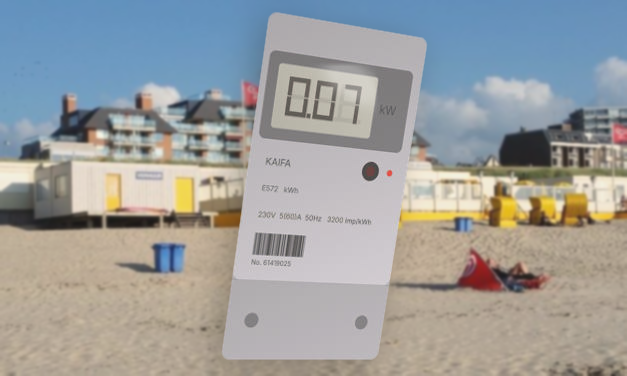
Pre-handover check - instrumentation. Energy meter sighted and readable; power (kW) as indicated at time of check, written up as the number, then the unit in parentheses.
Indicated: 0.07 (kW)
